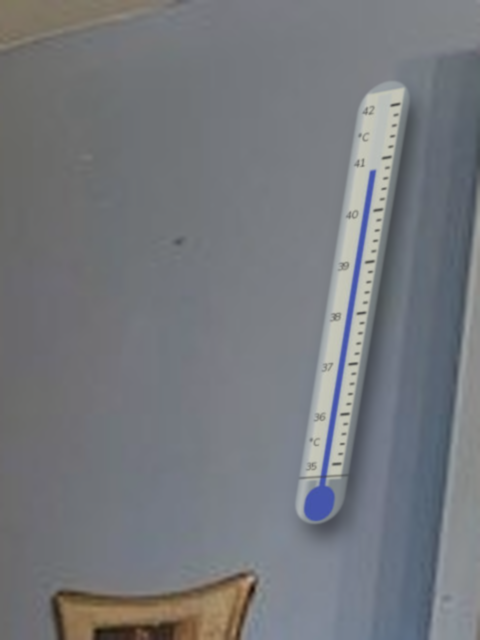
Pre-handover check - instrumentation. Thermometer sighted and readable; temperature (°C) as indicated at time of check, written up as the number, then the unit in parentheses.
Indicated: 40.8 (°C)
